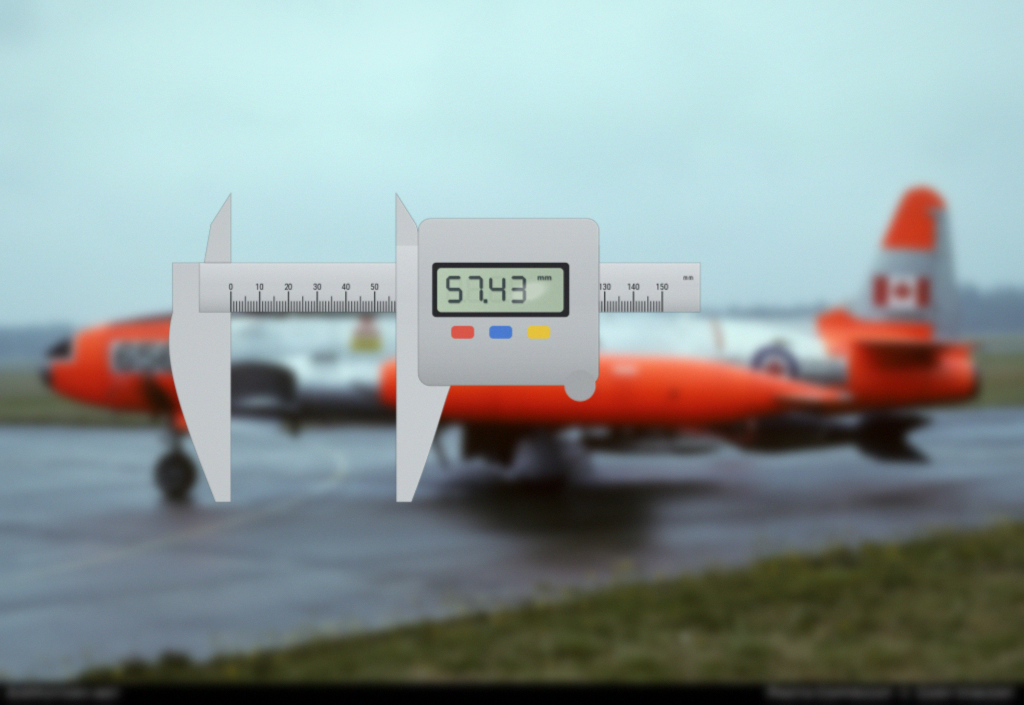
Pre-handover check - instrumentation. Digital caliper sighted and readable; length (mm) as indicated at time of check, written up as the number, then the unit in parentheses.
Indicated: 57.43 (mm)
